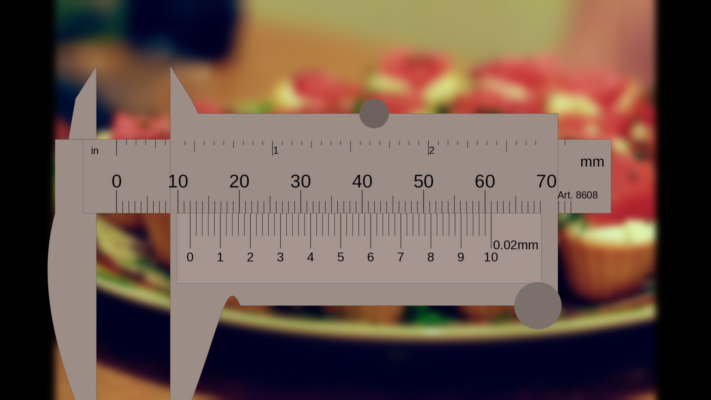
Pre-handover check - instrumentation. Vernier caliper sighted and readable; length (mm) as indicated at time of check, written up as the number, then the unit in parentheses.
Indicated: 12.0 (mm)
